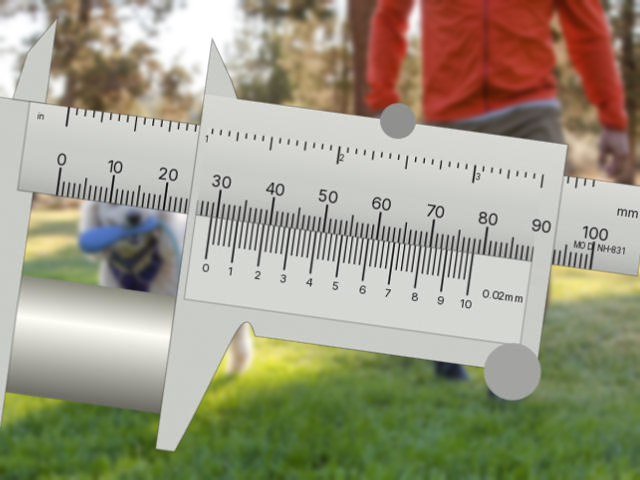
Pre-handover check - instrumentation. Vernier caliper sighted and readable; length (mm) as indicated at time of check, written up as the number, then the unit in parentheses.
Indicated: 29.0 (mm)
